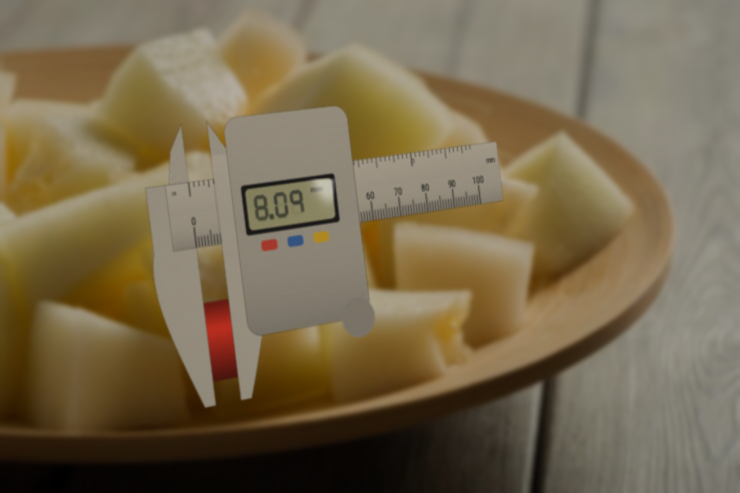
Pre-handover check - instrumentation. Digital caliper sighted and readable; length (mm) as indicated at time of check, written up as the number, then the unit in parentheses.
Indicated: 8.09 (mm)
